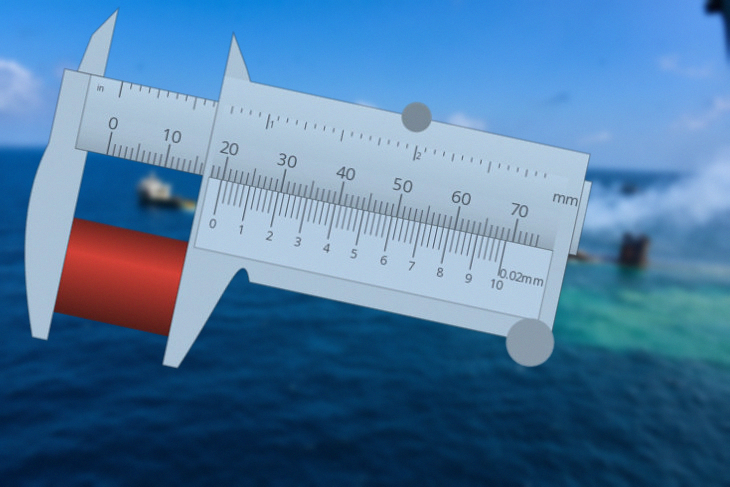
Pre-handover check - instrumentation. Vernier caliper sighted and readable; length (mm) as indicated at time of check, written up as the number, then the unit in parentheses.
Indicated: 19.8 (mm)
